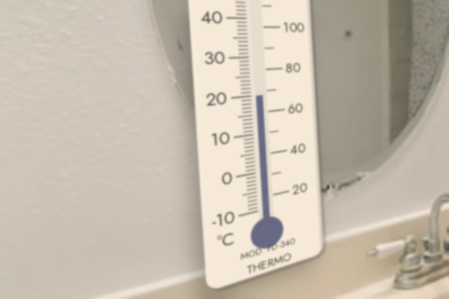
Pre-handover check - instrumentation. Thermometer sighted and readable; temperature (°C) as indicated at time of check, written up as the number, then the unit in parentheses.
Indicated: 20 (°C)
